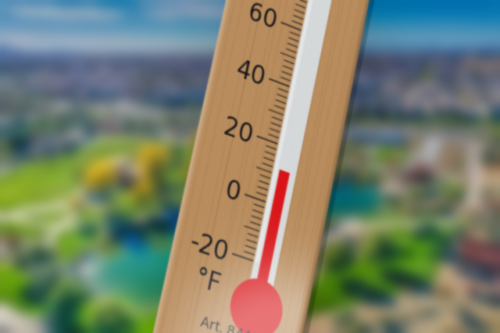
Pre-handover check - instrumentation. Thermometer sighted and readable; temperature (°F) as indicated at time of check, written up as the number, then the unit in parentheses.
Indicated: 12 (°F)
